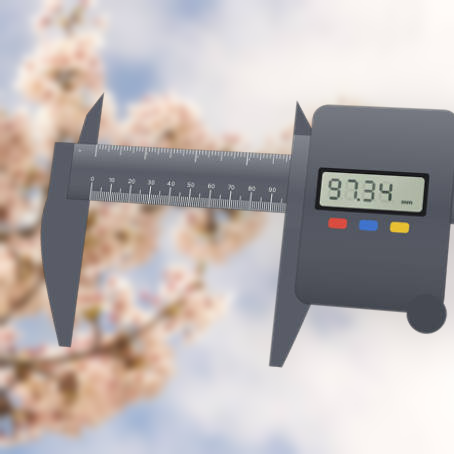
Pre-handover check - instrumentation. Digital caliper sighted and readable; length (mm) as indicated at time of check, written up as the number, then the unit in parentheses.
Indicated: 97.34 (mm)
